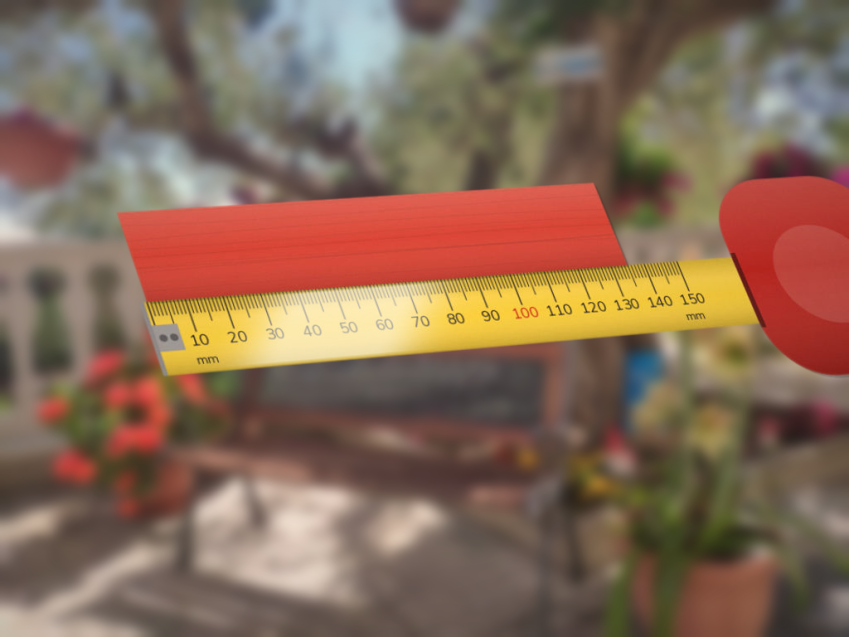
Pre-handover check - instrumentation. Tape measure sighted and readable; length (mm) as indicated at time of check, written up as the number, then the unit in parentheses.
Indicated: 135 (mm)
